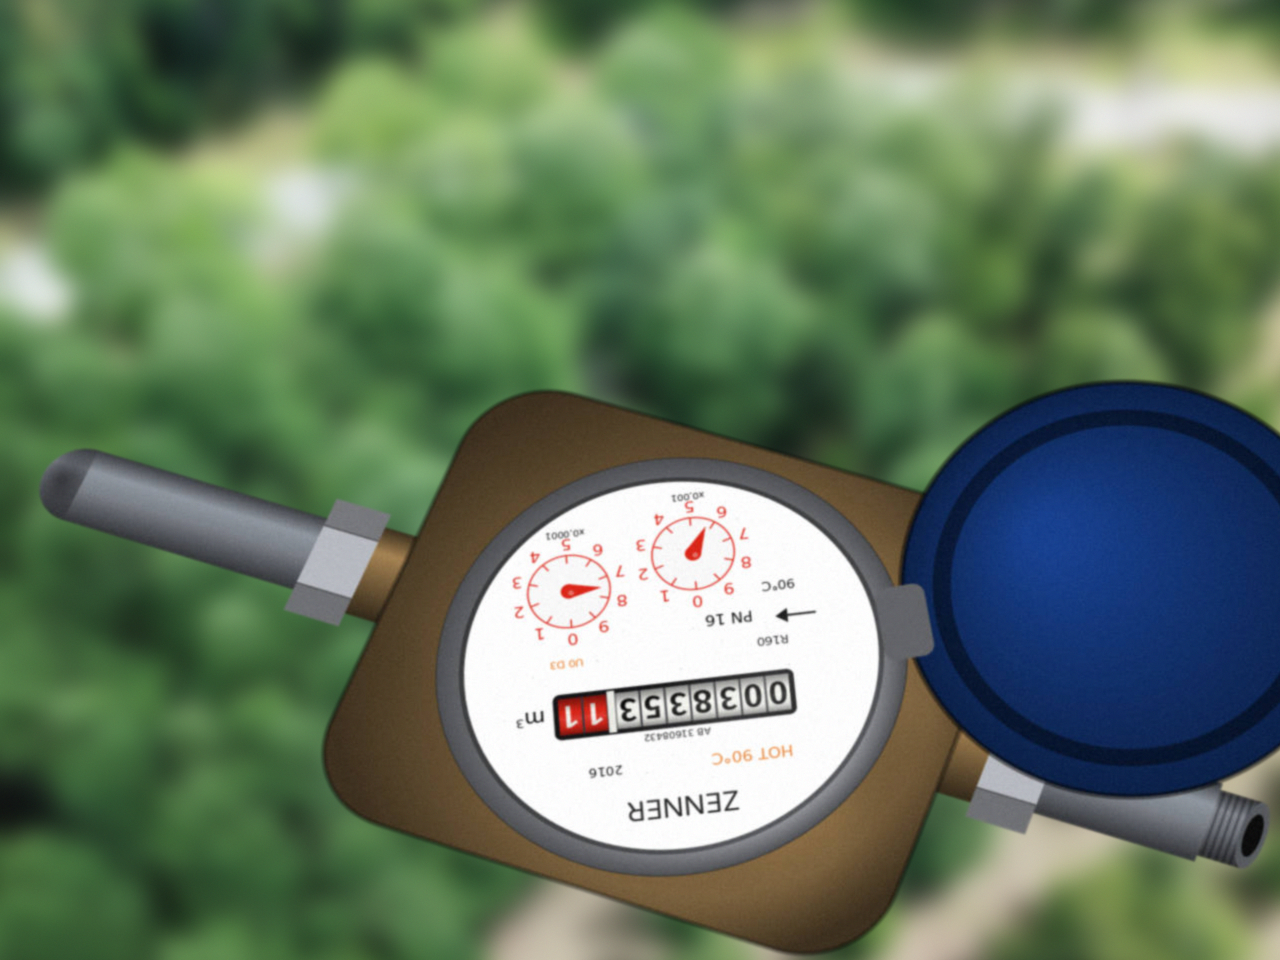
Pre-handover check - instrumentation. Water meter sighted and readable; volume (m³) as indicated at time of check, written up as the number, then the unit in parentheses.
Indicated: 38353.1157 (m³)
